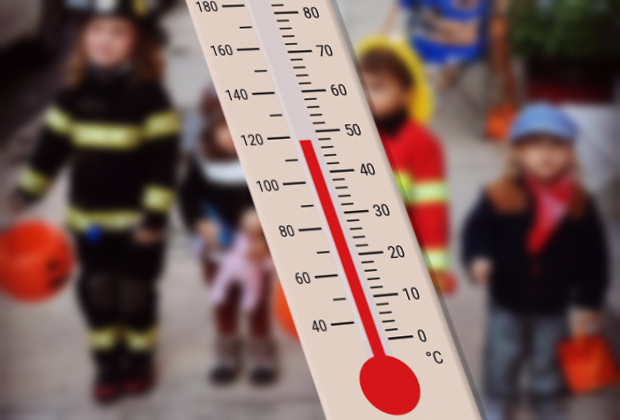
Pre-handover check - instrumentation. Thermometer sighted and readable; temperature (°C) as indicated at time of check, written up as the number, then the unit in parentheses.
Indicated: 48 (°C)
